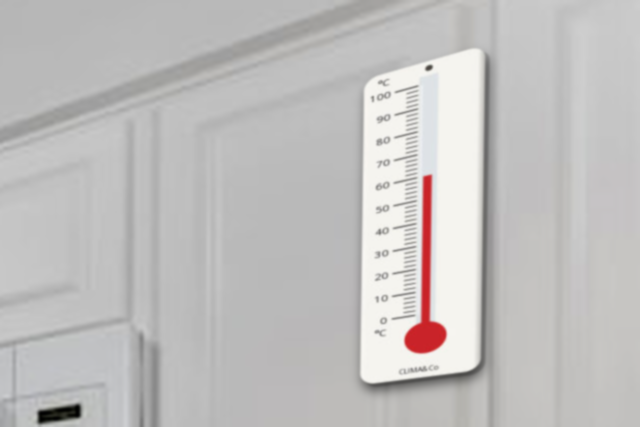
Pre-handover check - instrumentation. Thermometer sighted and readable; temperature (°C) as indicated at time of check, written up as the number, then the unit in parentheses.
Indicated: 60 (°C)
